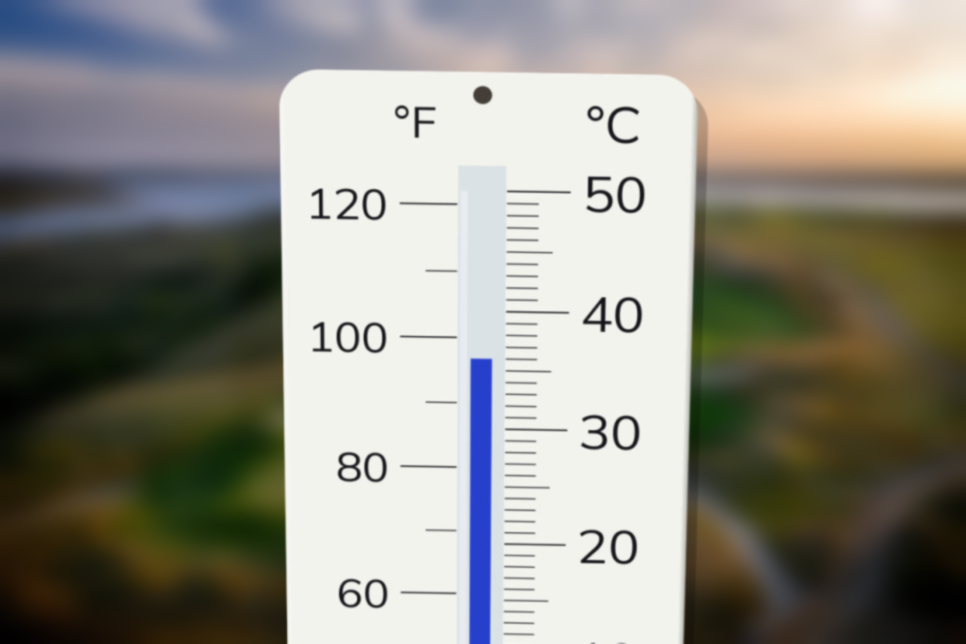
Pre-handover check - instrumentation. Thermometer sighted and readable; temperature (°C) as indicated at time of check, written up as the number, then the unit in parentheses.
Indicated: 36 (°C)
